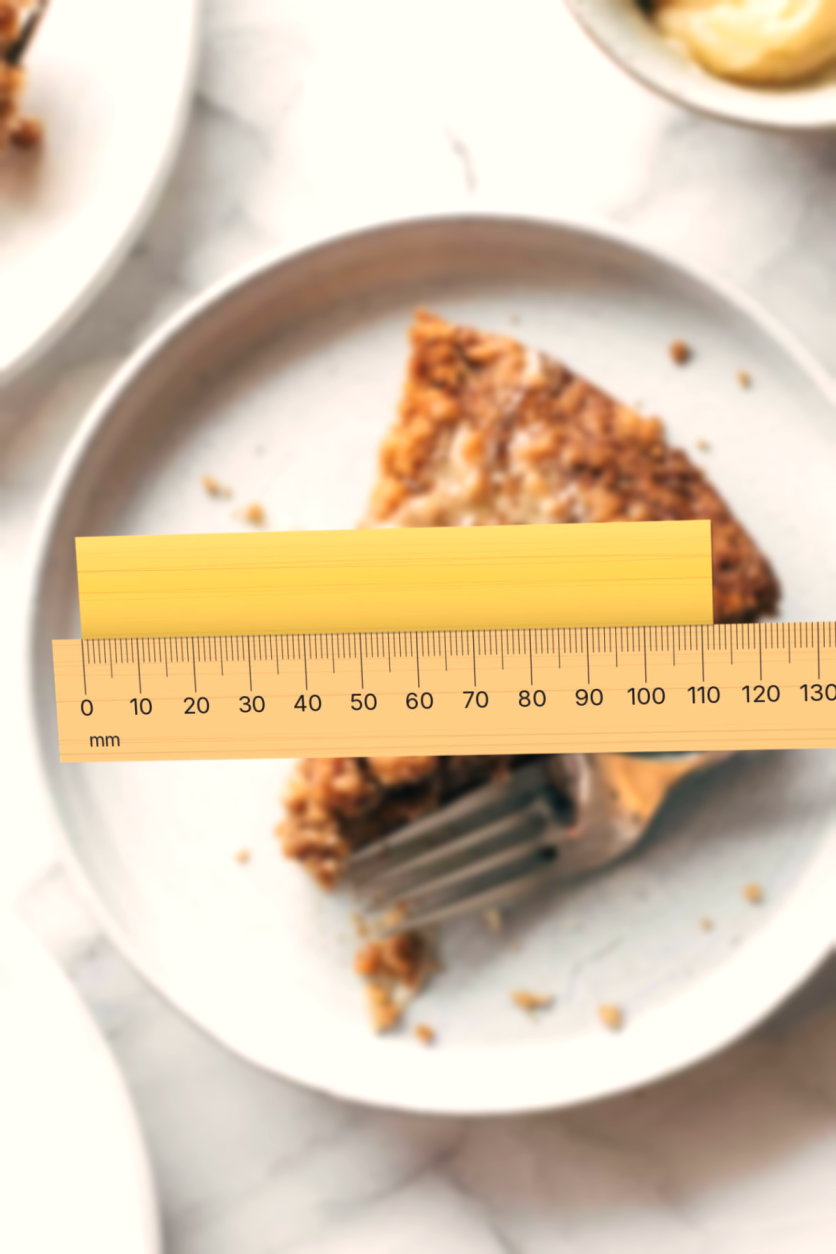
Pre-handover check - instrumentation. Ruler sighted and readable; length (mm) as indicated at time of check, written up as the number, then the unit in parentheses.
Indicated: 112 (mm)
